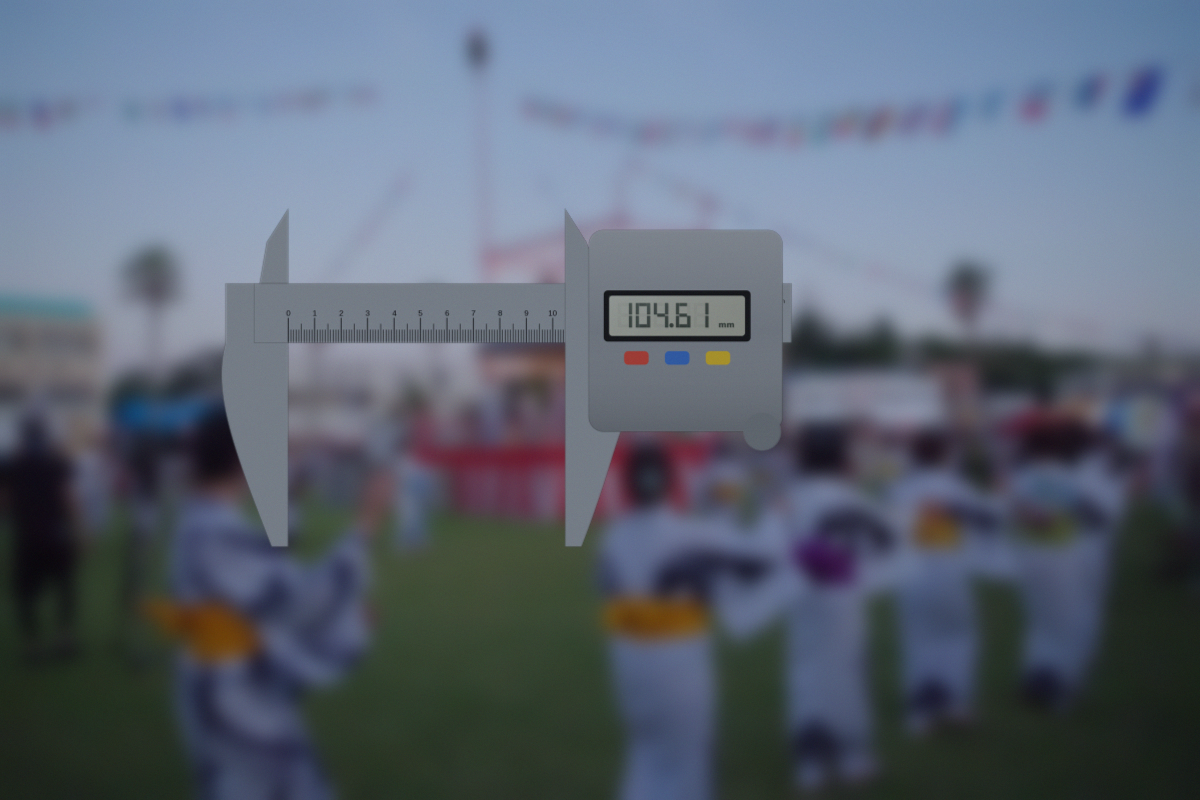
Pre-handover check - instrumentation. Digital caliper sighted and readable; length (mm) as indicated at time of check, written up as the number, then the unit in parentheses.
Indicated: 104.61 (mm)
